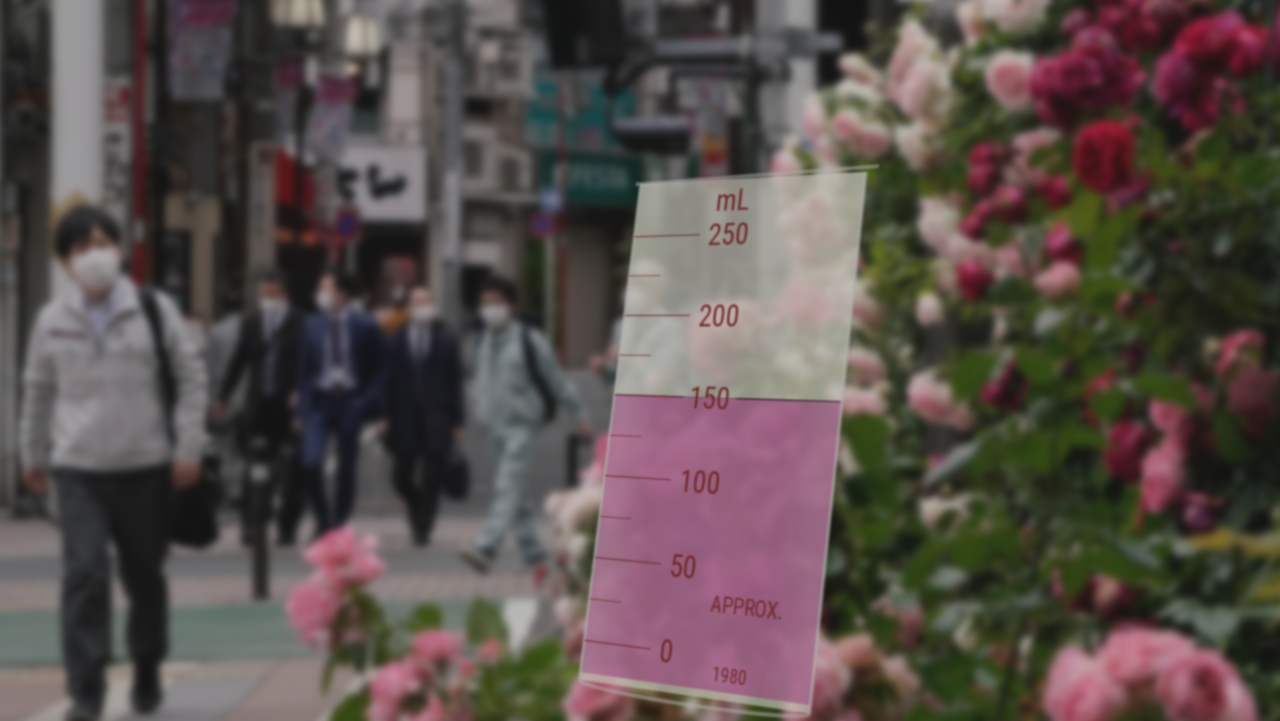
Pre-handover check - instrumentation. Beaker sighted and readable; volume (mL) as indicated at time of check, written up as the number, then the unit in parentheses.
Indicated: 150 (mL)
